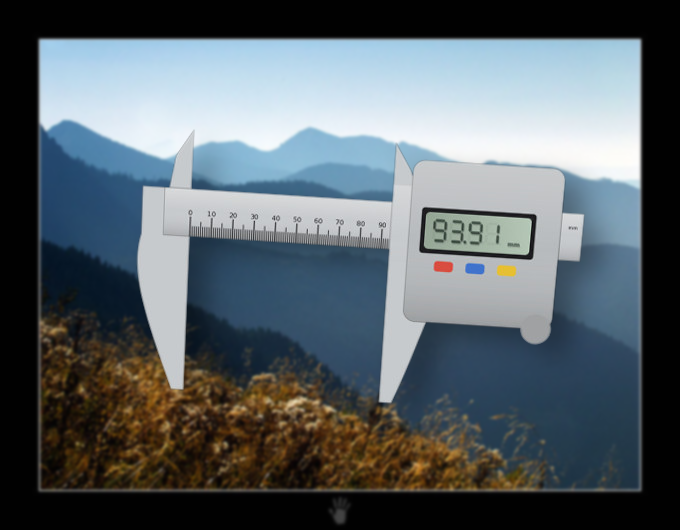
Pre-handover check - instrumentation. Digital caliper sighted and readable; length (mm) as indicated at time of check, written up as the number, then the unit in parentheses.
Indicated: 93.91 (mm)
